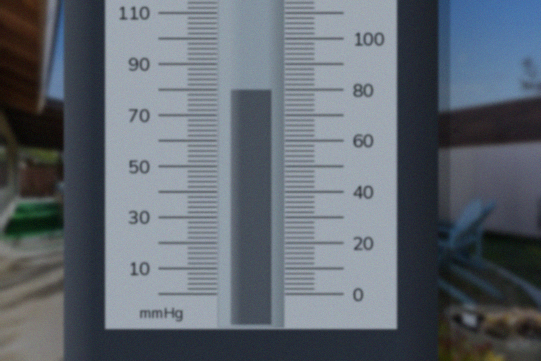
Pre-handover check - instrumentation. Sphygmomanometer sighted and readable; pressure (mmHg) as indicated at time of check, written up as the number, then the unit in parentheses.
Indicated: 80 (mmHg)
